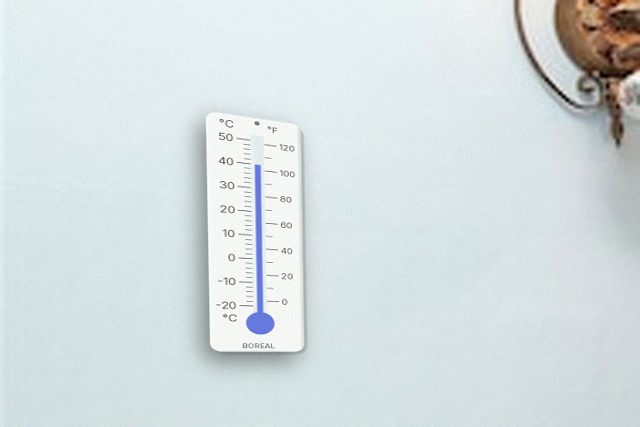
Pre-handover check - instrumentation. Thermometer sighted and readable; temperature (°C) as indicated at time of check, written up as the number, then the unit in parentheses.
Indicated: 40 (°C)
